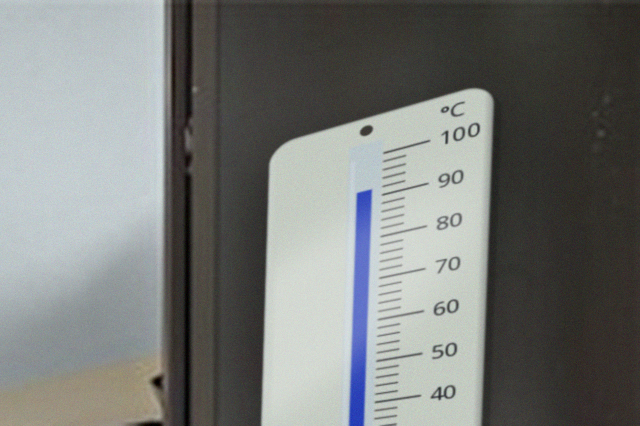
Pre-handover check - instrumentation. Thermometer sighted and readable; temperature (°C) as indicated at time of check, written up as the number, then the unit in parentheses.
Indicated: 92 (°C)
